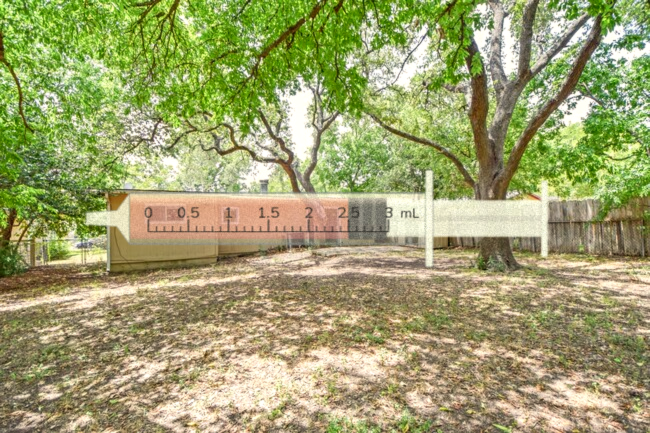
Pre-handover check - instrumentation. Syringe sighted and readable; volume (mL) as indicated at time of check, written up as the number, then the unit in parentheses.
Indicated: 2.5 (mL)
